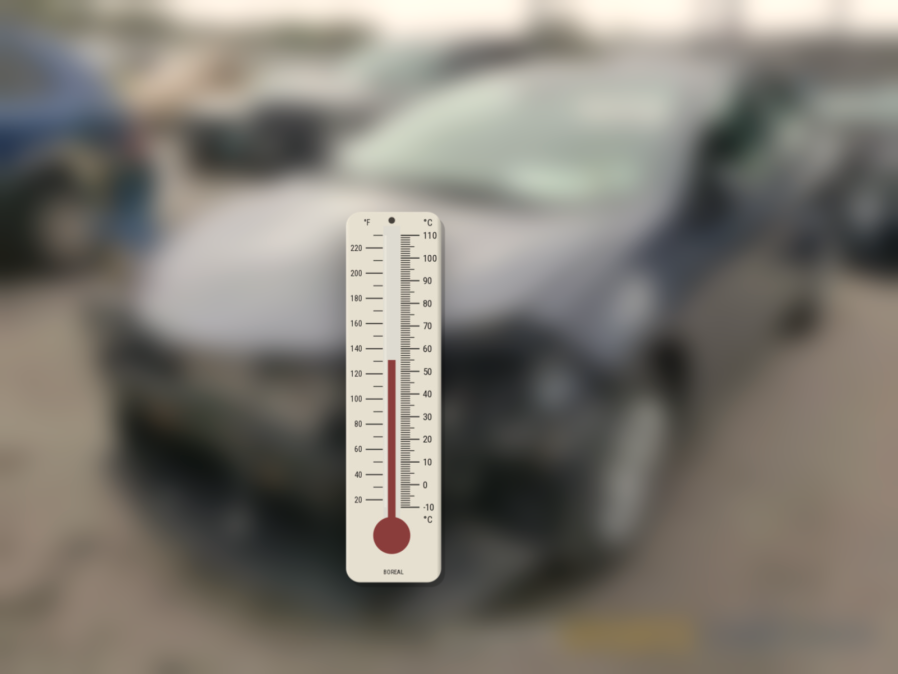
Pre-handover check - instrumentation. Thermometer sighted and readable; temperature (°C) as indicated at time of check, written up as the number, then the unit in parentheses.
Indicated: 55 (°C)
